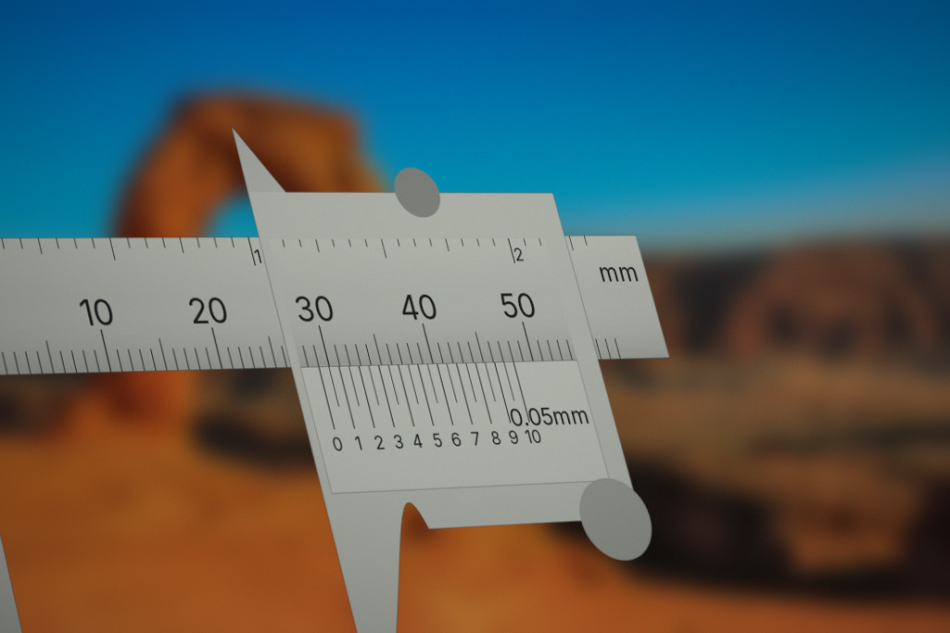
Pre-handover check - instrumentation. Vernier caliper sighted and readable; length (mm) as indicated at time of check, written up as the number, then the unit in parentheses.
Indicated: 29.0 (mm)
